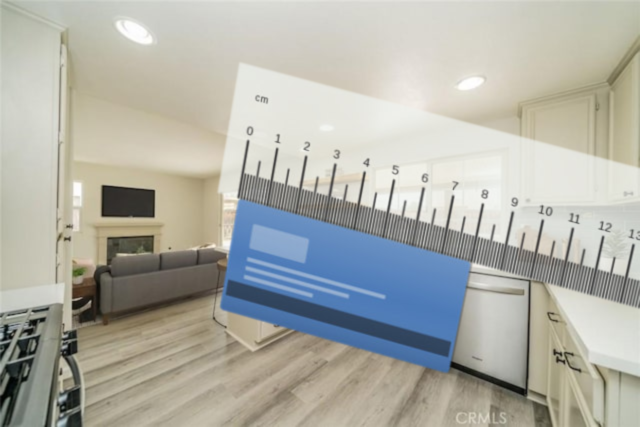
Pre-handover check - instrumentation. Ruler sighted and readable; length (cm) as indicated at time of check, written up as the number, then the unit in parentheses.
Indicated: 8 (cm)
